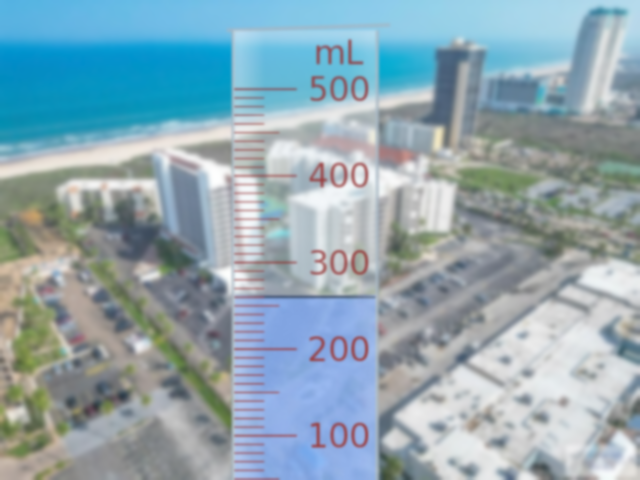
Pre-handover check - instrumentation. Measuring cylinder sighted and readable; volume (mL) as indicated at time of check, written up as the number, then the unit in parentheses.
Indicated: 260 (mL)
